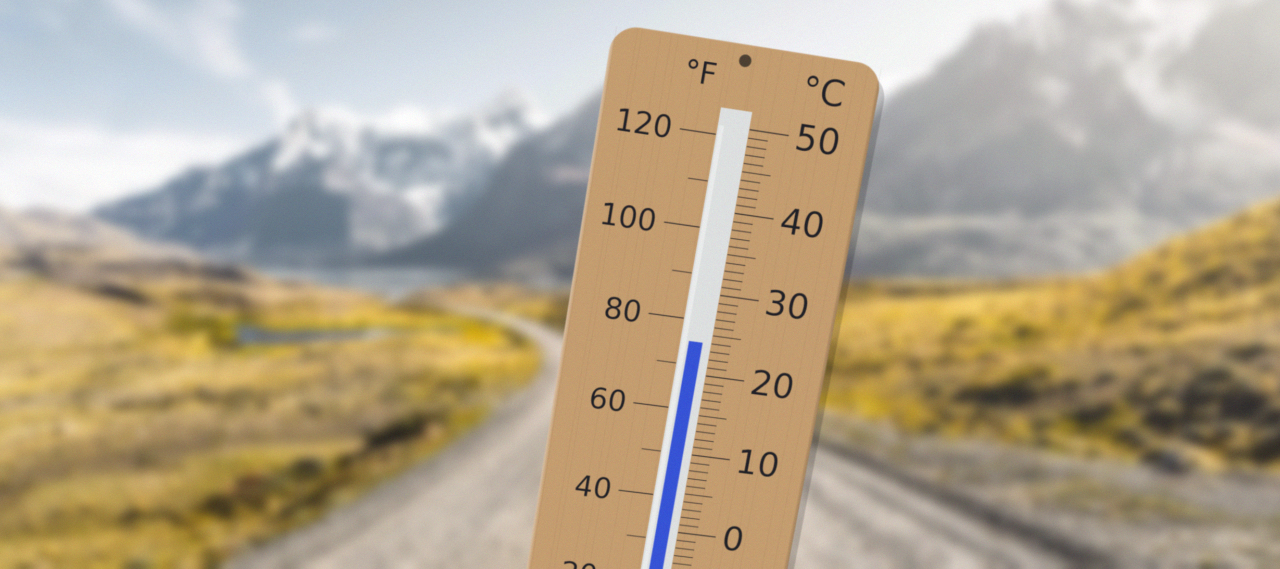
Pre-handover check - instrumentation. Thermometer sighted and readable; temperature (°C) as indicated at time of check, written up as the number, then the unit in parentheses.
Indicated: 24 (°C)
